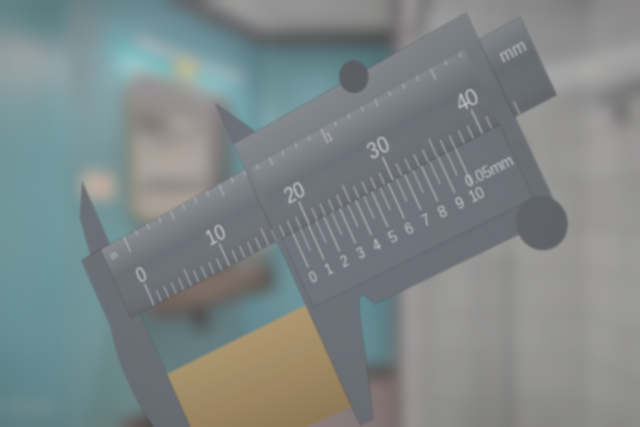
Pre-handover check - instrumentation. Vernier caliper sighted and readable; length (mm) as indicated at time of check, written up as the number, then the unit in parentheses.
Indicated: 18.0 (mm)
